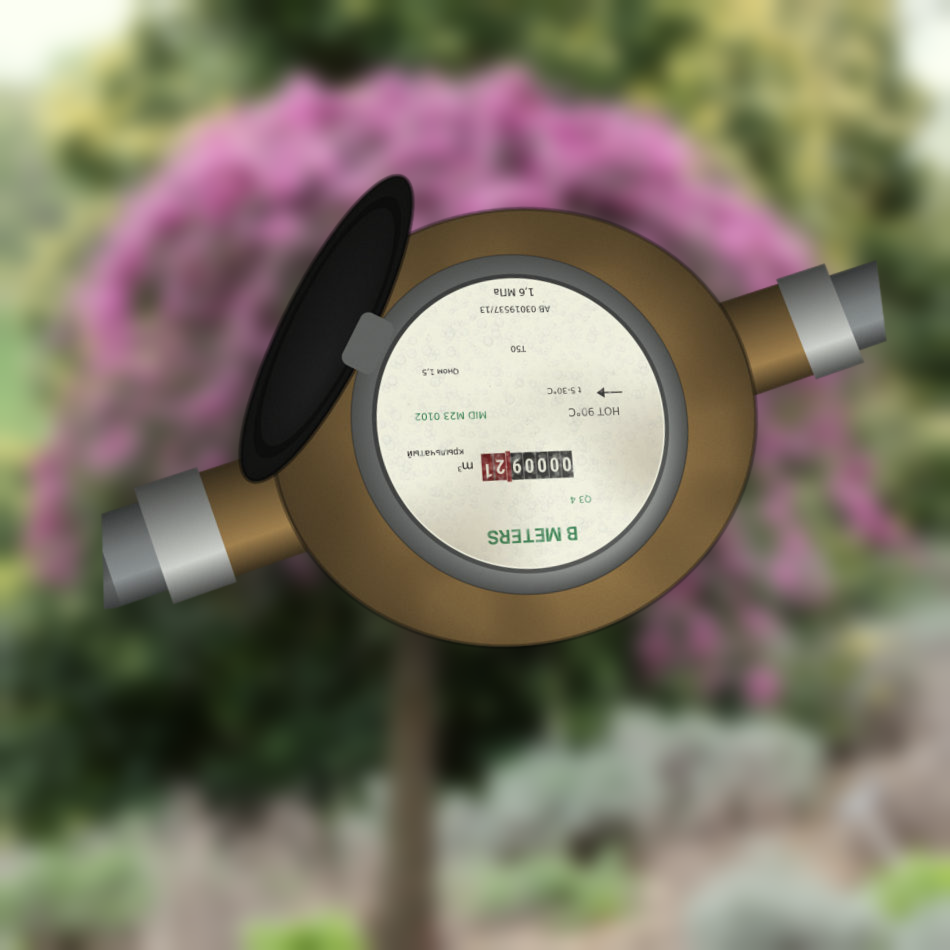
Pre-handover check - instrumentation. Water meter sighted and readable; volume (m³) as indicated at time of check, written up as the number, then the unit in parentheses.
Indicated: 9.21 (m³)
